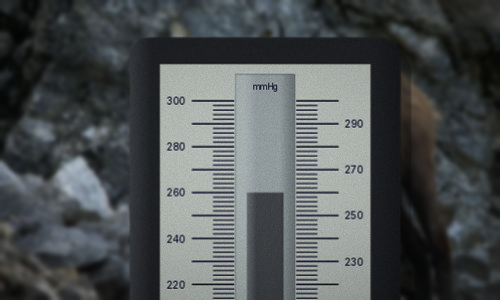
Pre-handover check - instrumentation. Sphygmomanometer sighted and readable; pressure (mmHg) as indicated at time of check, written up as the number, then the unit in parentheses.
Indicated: 260 (mmHg)
